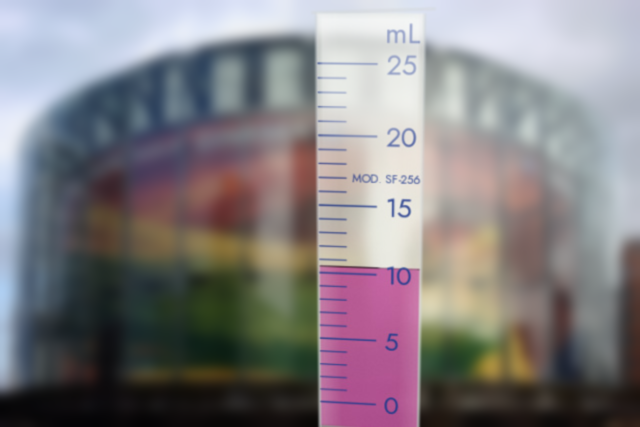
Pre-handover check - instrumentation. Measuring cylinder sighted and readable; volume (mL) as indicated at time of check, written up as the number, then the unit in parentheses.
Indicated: 10.5 (mL)
